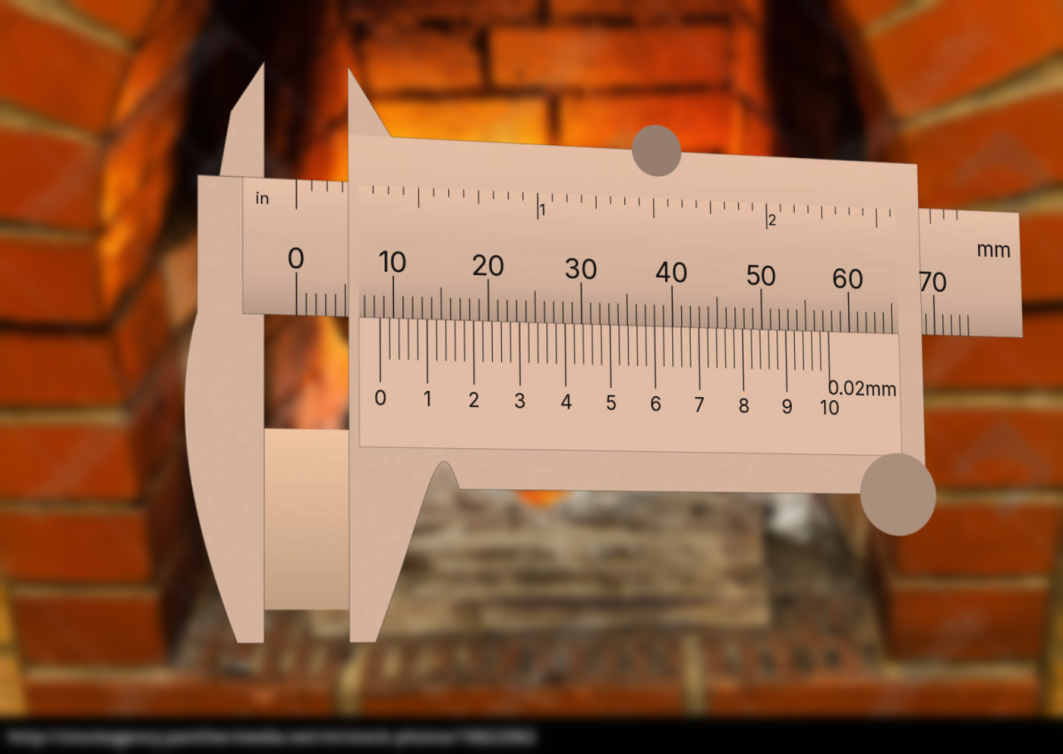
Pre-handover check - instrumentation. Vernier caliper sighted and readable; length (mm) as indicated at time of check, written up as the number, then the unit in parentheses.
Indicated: 8.6 (mm)
